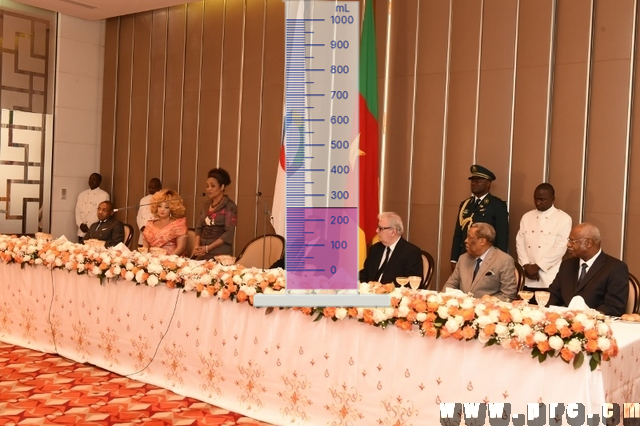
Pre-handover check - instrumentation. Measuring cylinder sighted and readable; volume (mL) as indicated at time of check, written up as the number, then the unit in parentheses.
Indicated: 250 (mL)
